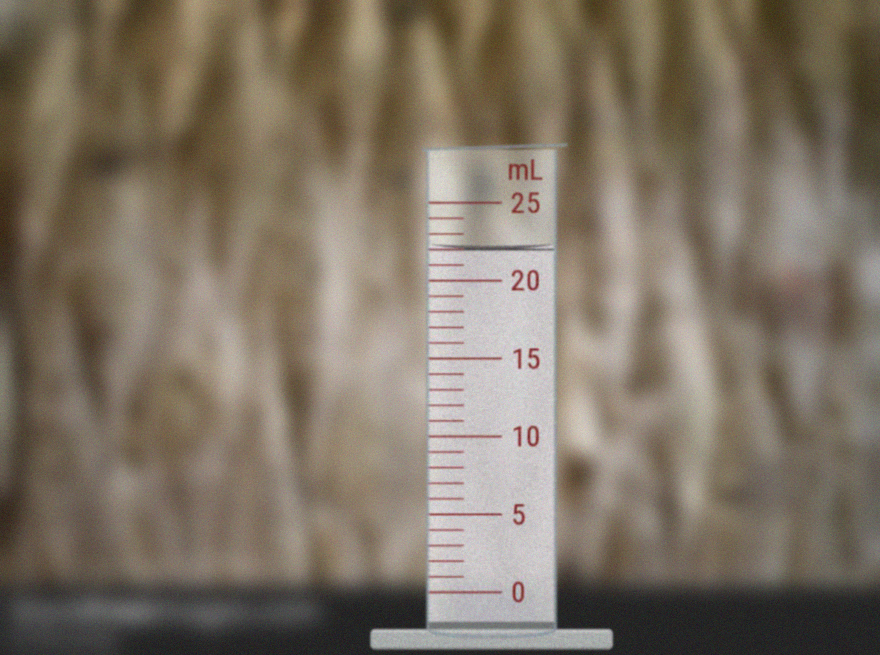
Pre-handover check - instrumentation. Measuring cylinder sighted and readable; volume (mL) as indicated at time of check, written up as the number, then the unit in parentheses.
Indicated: 22 (mL)
